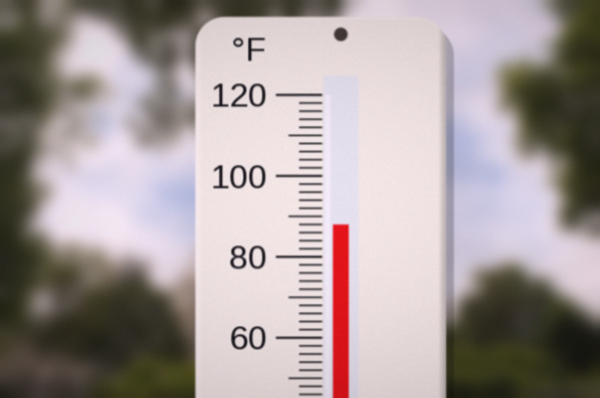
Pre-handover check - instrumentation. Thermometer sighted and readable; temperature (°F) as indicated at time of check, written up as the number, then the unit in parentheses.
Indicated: 88 (°F)
